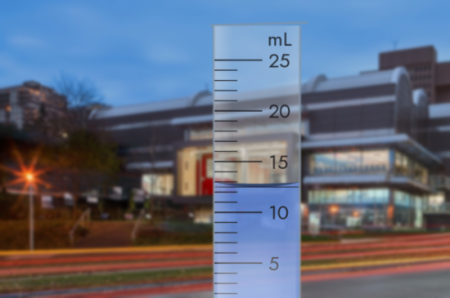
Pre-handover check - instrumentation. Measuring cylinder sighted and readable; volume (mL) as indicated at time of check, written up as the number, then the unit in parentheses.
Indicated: 12.5 (mL)
